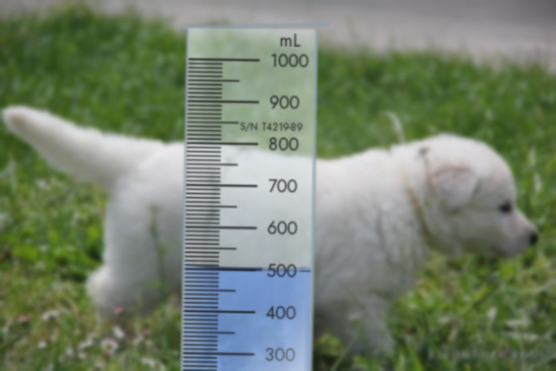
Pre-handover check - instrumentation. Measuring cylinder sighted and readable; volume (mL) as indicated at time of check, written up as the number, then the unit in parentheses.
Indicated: 500 (mL)
